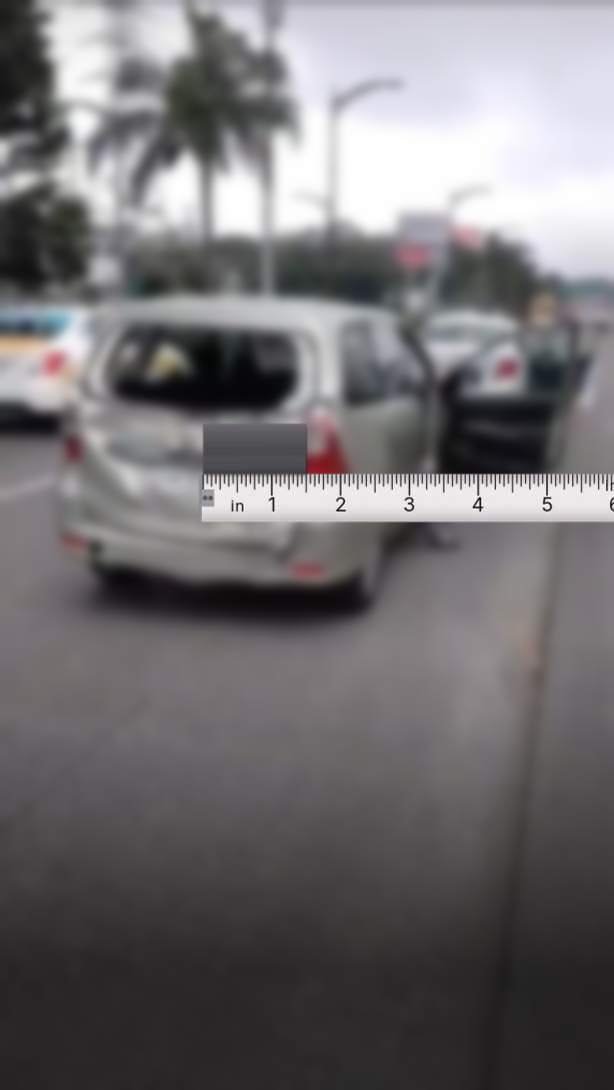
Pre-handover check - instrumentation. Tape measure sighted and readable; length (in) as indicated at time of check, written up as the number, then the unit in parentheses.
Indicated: 1.5 (in)
